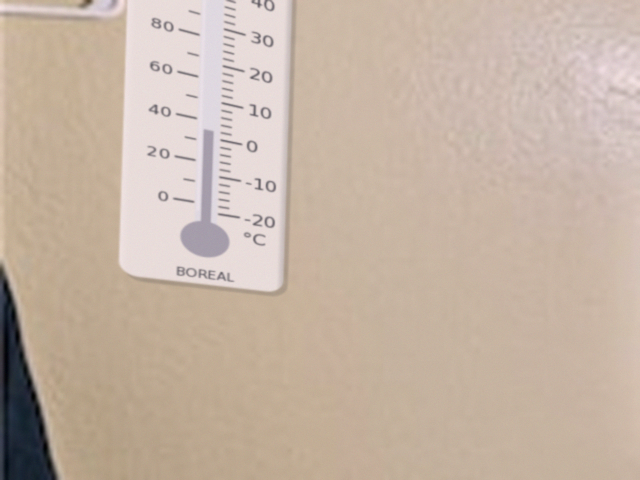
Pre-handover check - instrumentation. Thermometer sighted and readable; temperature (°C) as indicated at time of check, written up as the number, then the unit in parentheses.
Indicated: 2 (°C)
